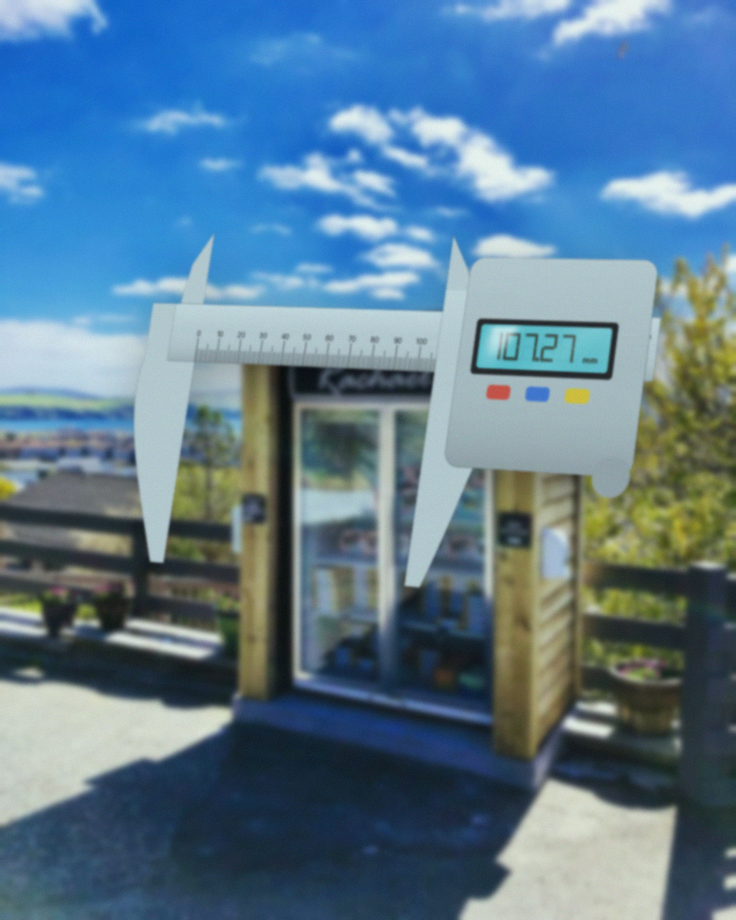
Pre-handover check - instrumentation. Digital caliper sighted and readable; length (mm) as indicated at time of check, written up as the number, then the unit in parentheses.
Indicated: 107.27 (mm)
